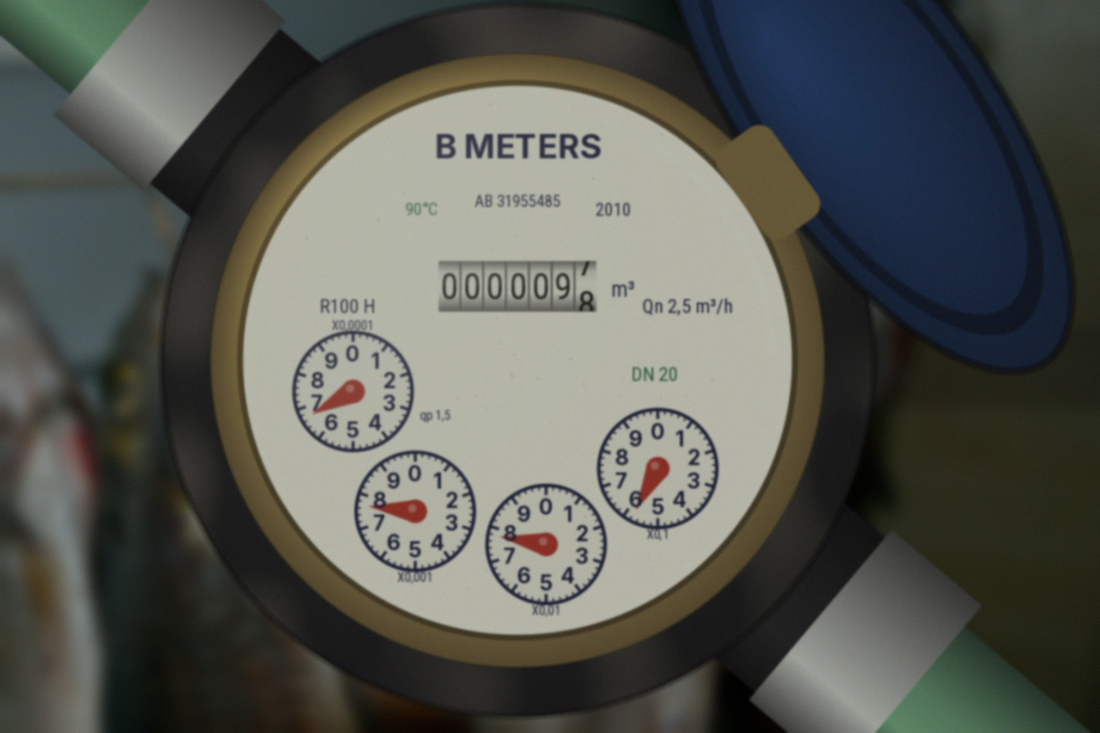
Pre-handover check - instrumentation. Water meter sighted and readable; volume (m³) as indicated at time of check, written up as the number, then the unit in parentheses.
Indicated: 97.5776 (m³)
